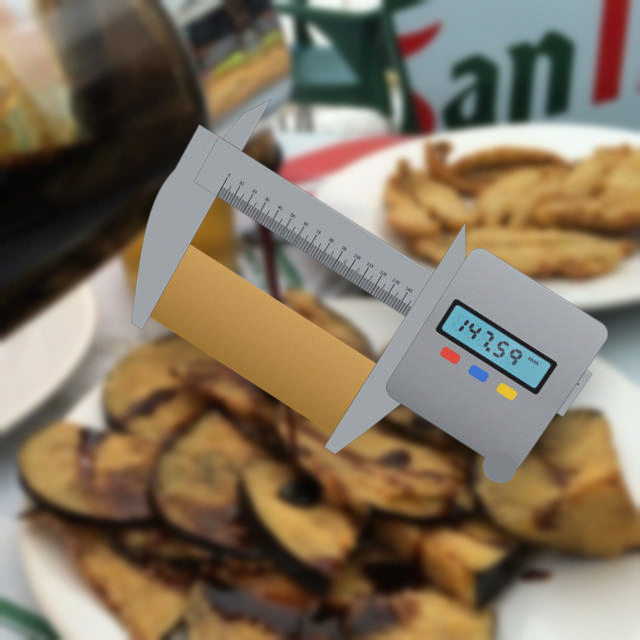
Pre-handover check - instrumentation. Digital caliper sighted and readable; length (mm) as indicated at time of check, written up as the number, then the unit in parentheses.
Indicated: 147.59 (mm)
